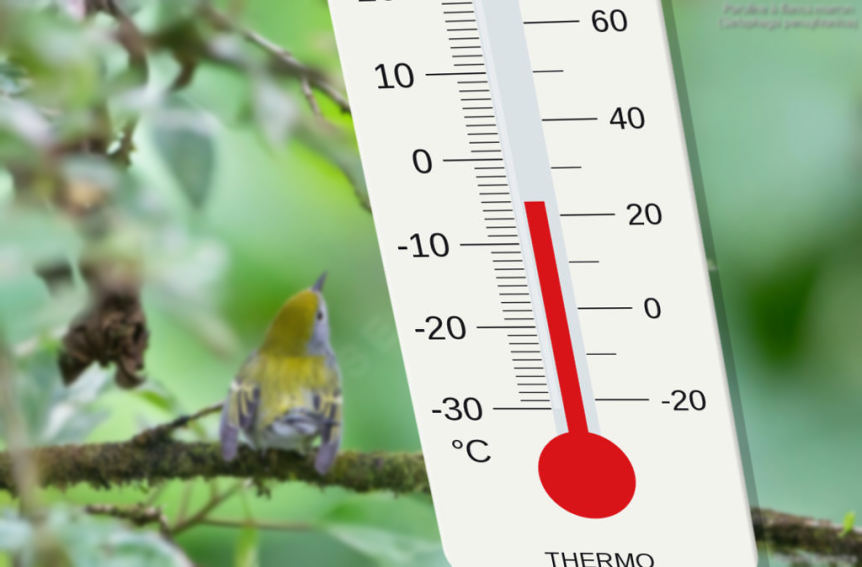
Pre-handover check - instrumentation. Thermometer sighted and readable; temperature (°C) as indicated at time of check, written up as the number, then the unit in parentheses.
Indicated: -5 (°C)
